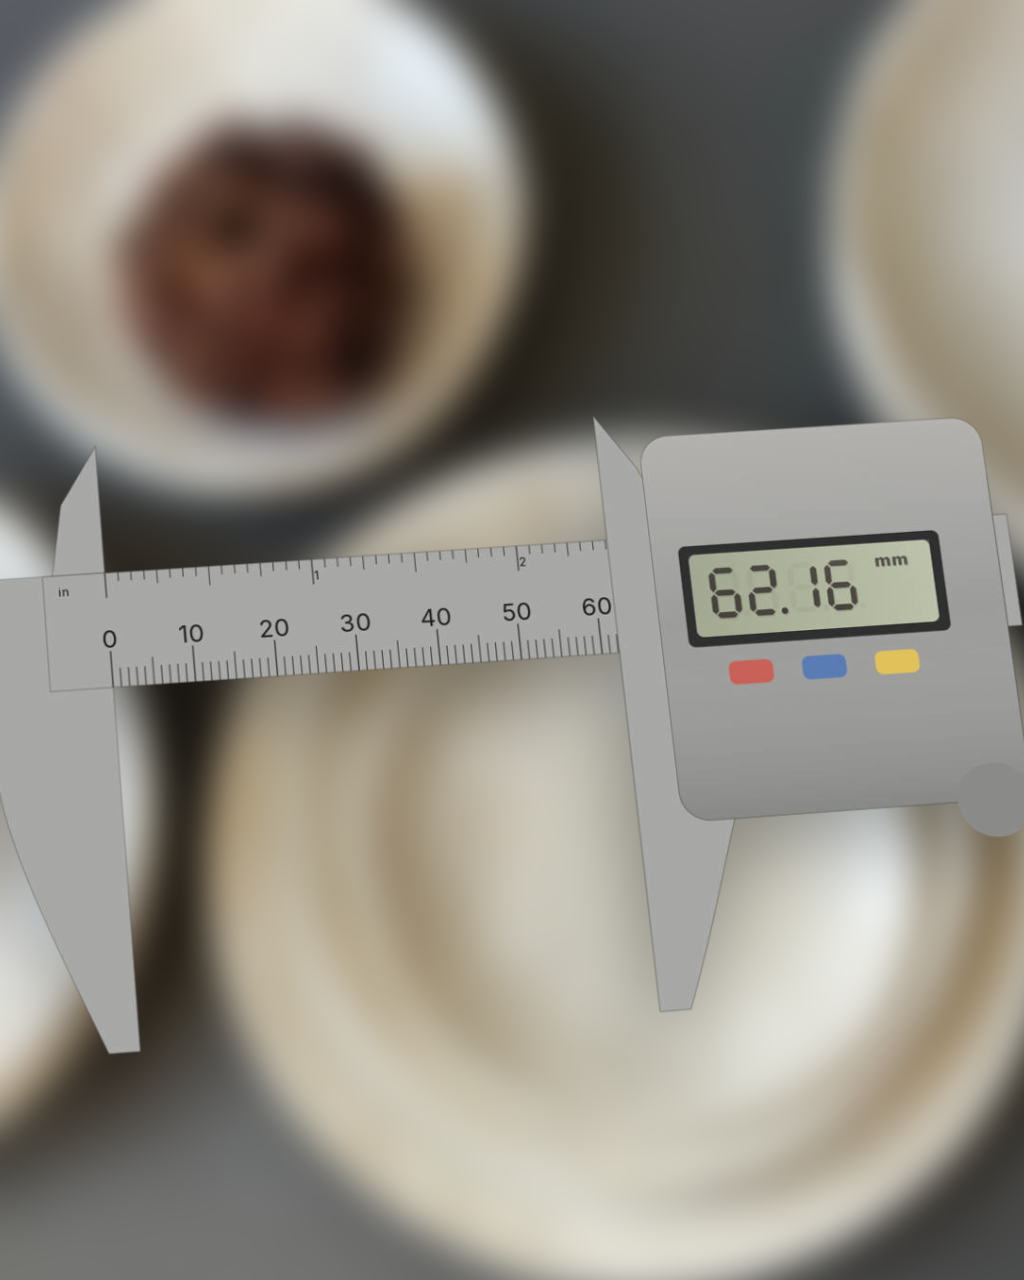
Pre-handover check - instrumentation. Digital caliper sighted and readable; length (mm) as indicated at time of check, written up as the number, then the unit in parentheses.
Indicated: 62.16 (mm)
